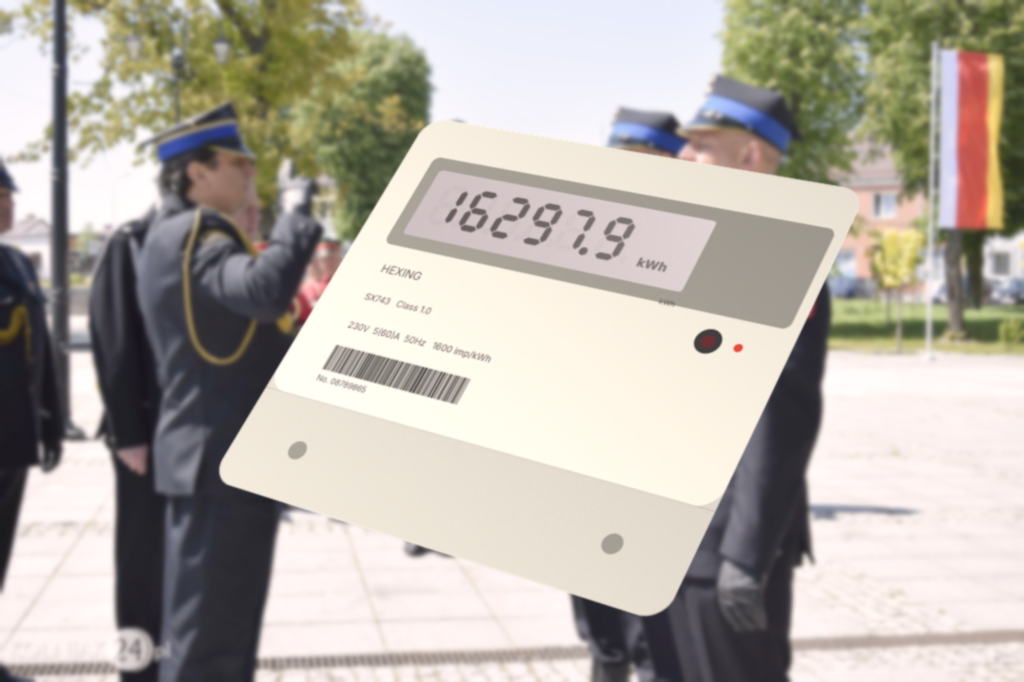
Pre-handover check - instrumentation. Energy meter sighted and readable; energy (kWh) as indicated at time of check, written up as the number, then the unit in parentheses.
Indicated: 16297.9 (kWh)
